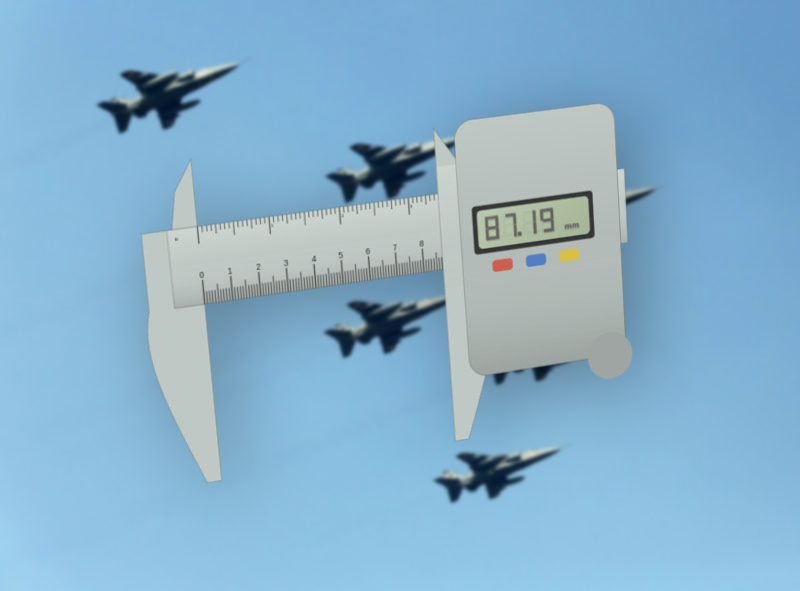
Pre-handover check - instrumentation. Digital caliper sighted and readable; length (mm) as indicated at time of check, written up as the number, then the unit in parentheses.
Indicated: 87.19 (mm)
